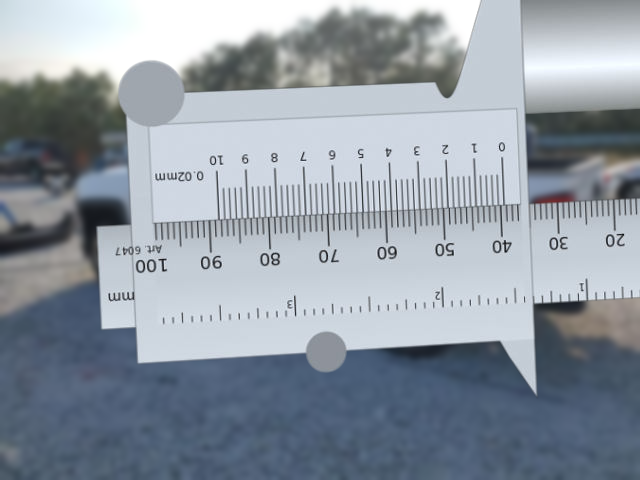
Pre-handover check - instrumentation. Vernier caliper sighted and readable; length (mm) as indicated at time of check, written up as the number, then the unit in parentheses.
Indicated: 39.4 (mm)
